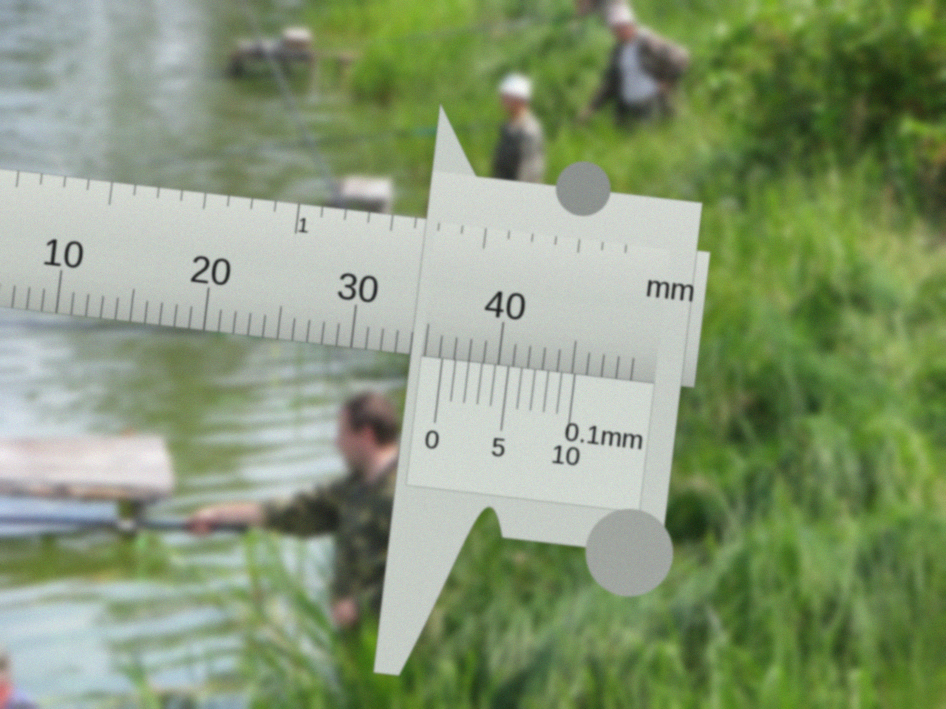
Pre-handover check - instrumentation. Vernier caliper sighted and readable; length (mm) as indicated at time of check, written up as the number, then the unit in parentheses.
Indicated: 36.2 (mm)
